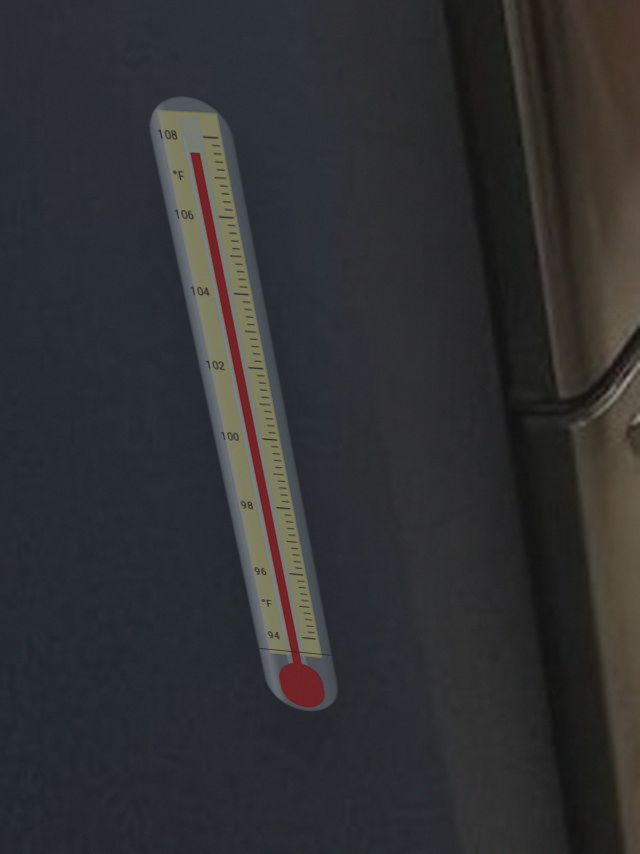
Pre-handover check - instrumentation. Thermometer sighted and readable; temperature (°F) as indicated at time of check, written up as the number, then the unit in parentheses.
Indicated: 107.6 (°F)
